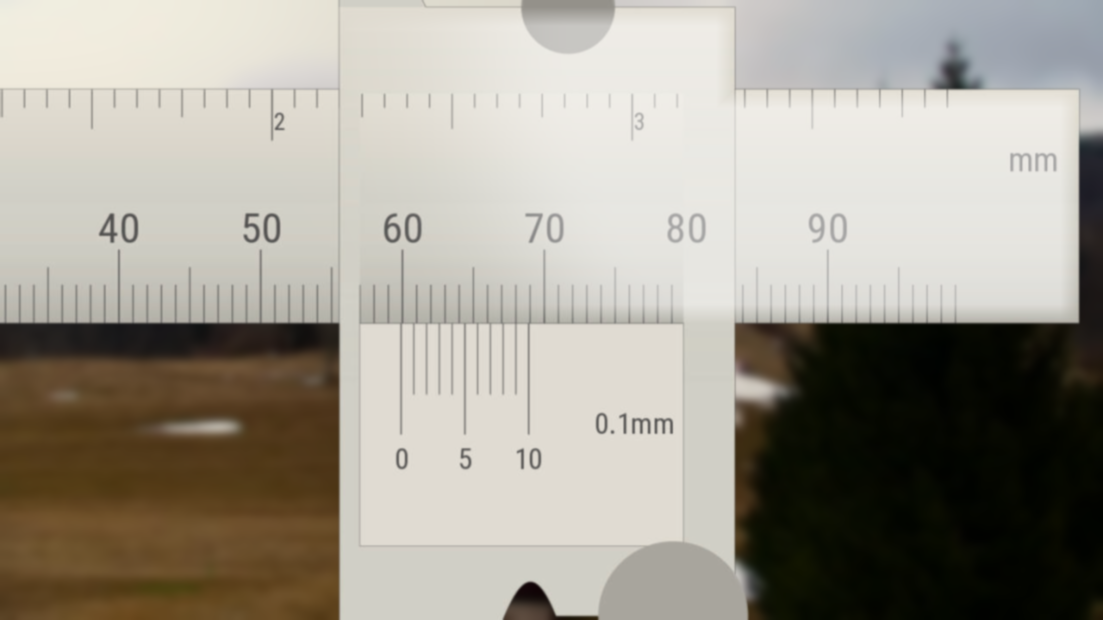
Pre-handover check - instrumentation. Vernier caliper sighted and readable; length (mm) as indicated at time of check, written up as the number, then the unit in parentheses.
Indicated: 59.9 (mm)
